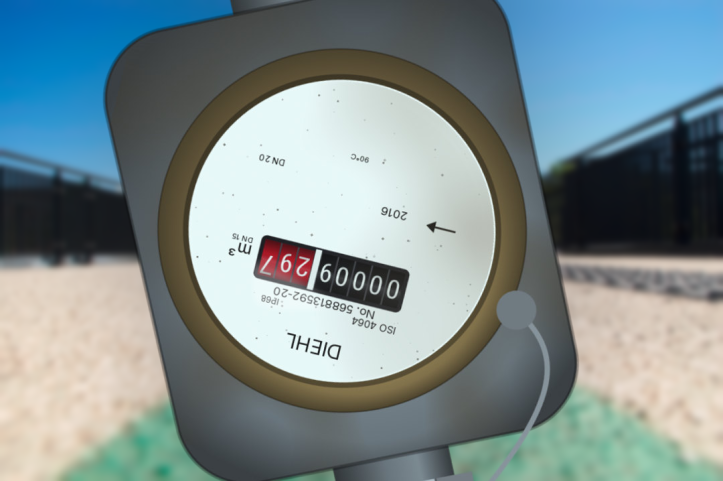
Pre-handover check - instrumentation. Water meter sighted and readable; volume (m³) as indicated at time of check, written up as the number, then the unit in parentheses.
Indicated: 9.297 (m³)
